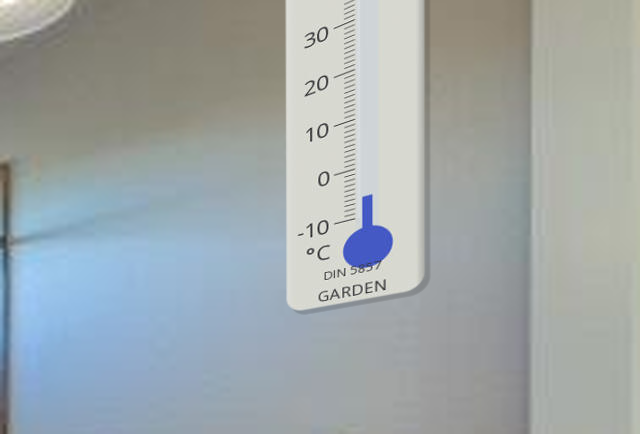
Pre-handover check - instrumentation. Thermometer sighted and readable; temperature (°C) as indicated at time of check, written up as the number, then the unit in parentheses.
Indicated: -6 (°C)
